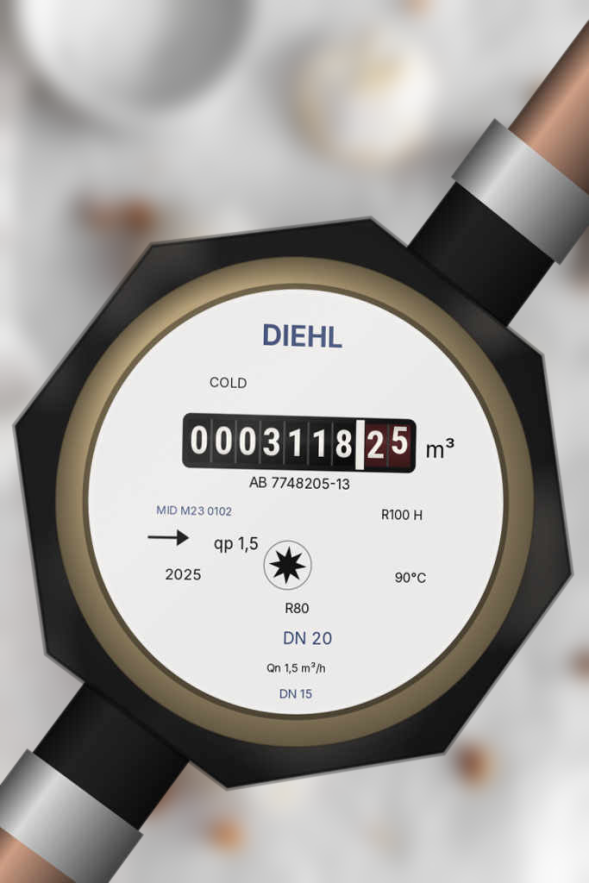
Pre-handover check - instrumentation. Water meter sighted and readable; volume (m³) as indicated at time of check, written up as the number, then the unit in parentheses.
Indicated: 3118.25 (m³)
